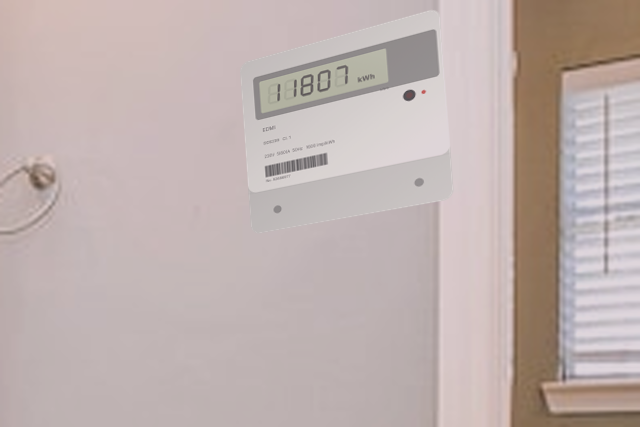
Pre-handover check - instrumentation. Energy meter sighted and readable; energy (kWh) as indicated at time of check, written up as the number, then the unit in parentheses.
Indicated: 11807 (kWh)
